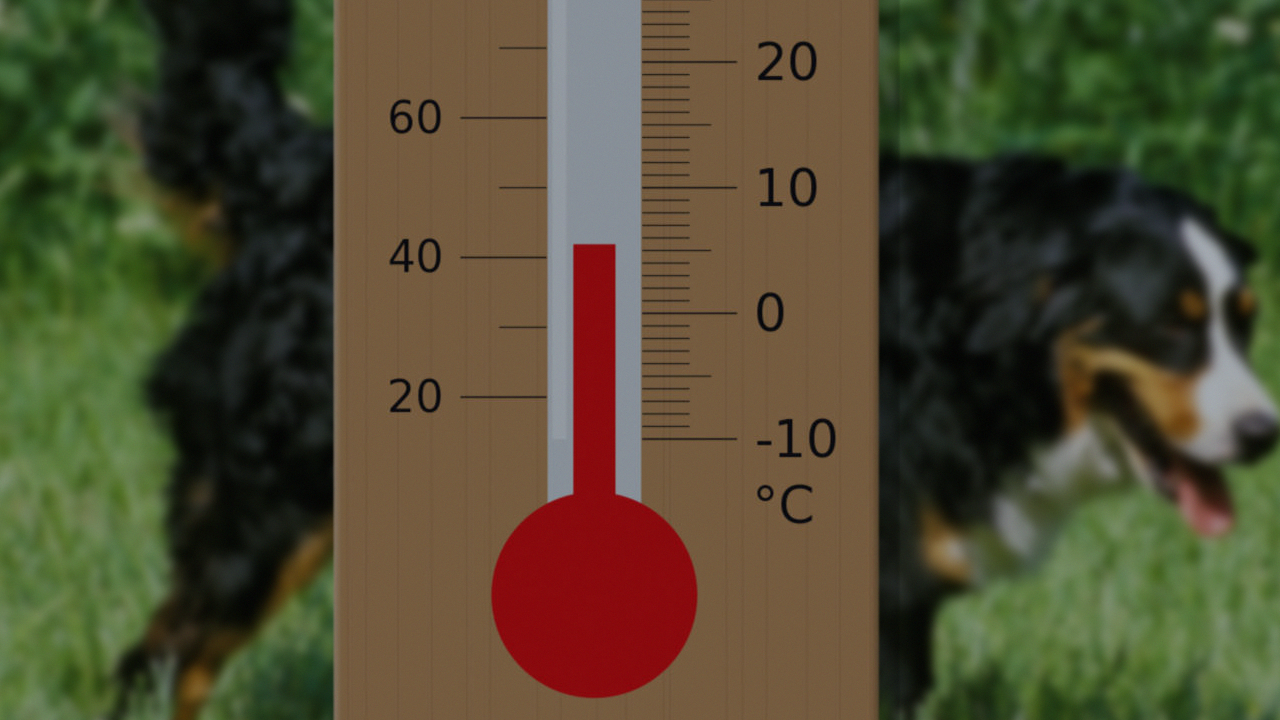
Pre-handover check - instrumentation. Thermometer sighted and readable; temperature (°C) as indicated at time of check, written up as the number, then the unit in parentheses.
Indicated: 5.5 (°C)
